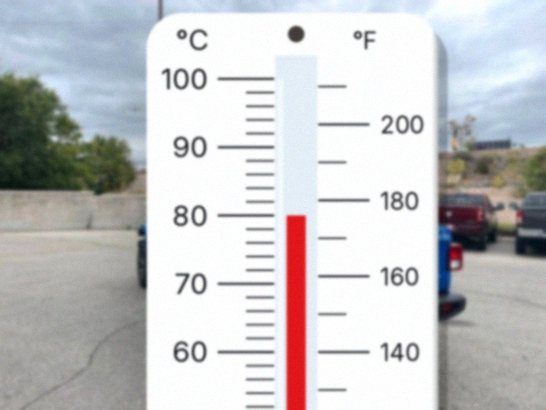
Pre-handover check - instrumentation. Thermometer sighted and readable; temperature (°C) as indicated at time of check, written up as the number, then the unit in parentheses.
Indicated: 80 (°C)
